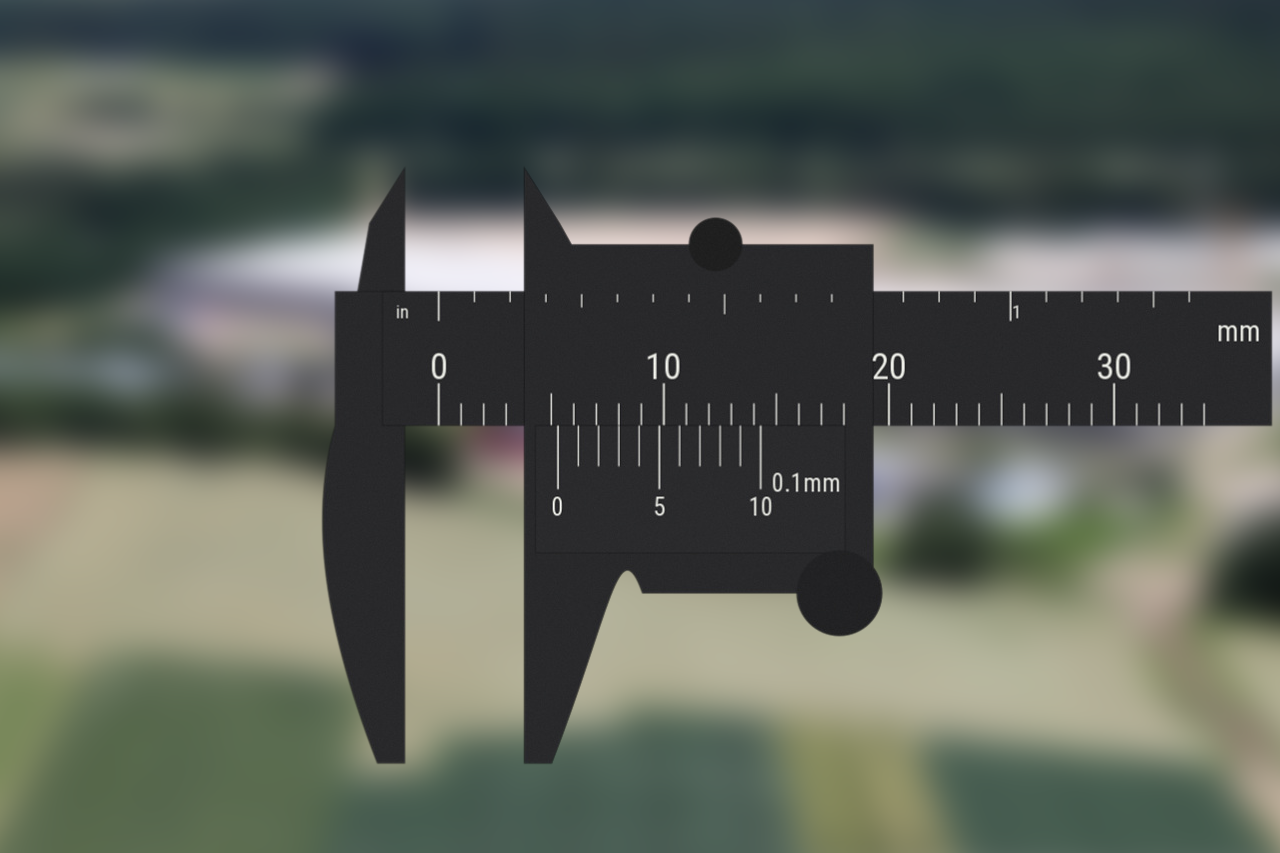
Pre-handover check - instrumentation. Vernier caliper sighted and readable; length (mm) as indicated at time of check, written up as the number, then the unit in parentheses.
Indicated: 5.3 (mm)
